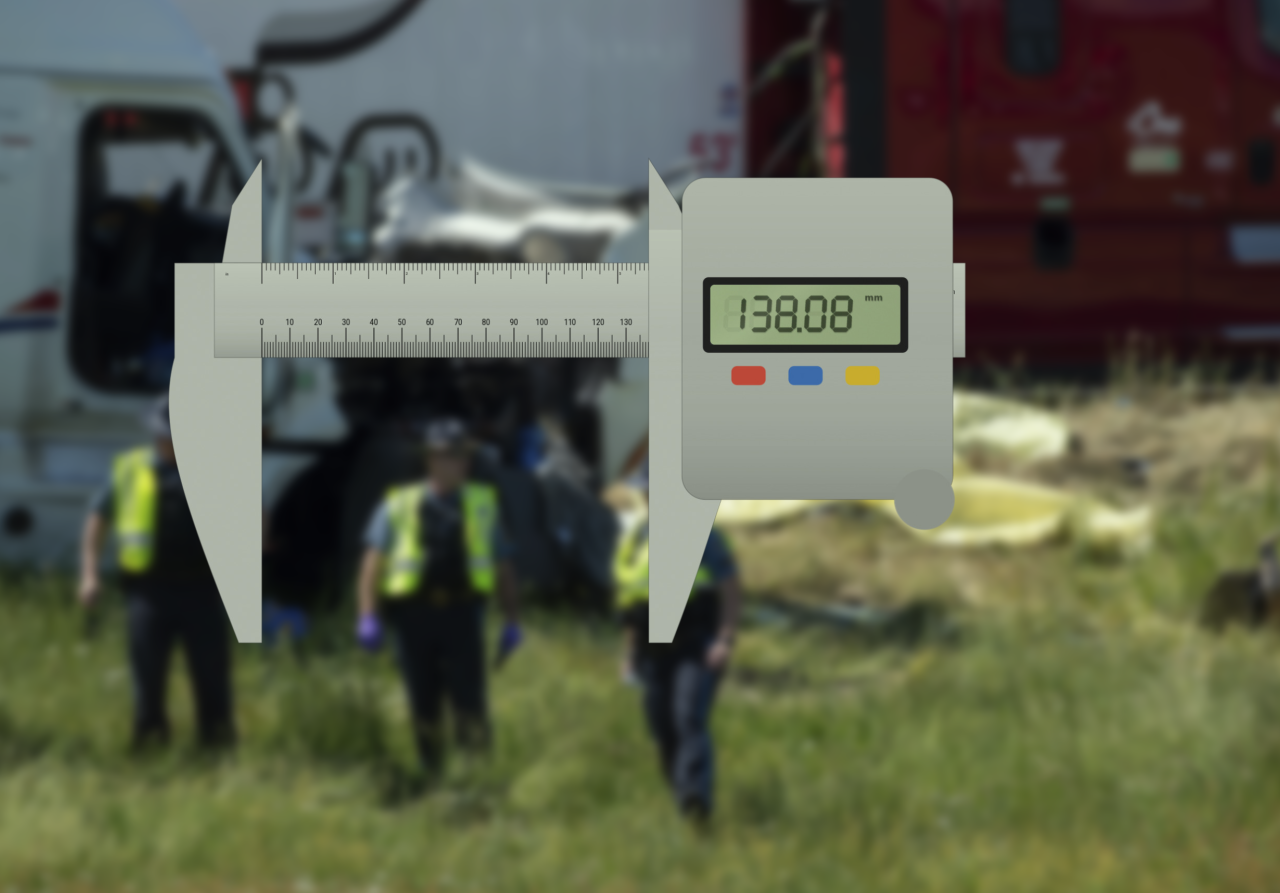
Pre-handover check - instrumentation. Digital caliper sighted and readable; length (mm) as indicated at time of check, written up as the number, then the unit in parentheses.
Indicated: 138.08 (mm)
